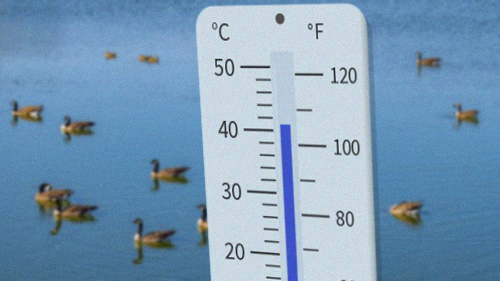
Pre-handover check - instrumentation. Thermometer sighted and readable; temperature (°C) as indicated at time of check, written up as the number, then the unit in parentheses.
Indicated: 41 (°C)
